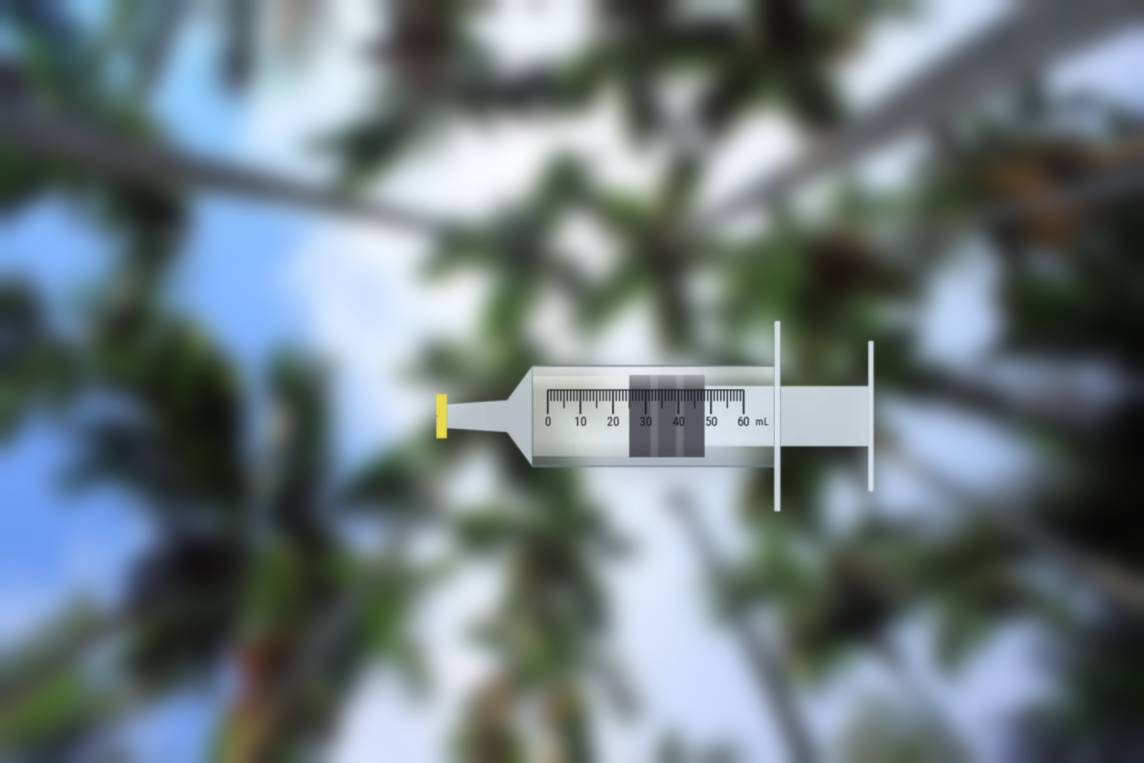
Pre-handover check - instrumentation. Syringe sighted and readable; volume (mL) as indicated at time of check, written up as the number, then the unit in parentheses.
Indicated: 25 (mL)
